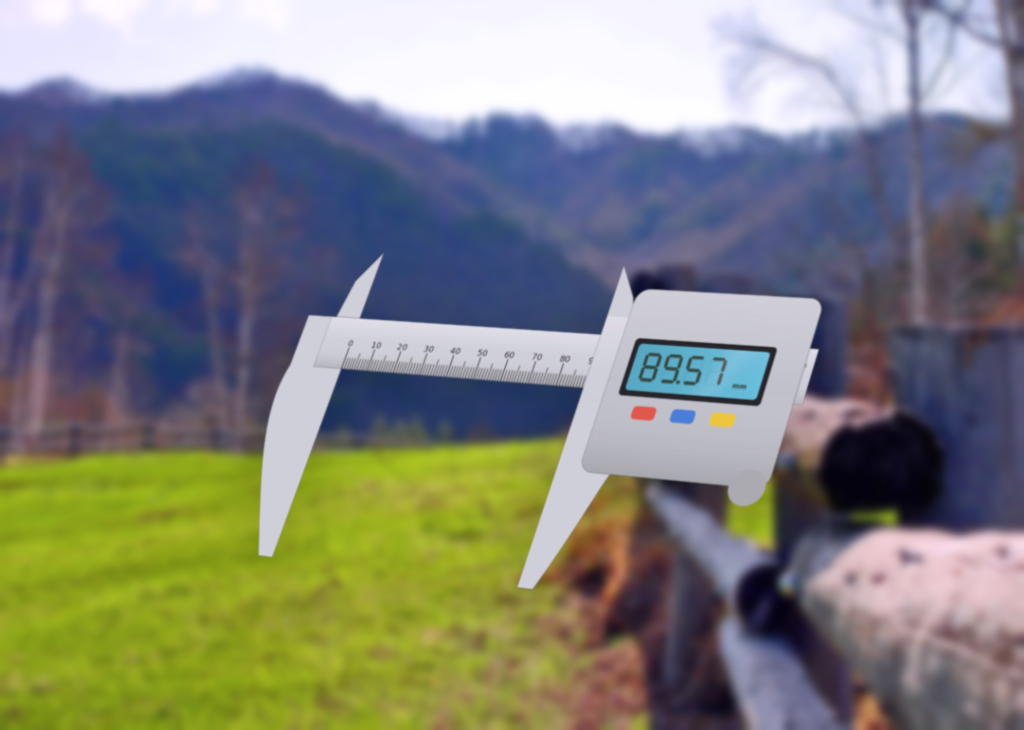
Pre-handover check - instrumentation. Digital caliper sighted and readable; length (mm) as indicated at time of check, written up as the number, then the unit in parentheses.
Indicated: 89.57 (mm)
